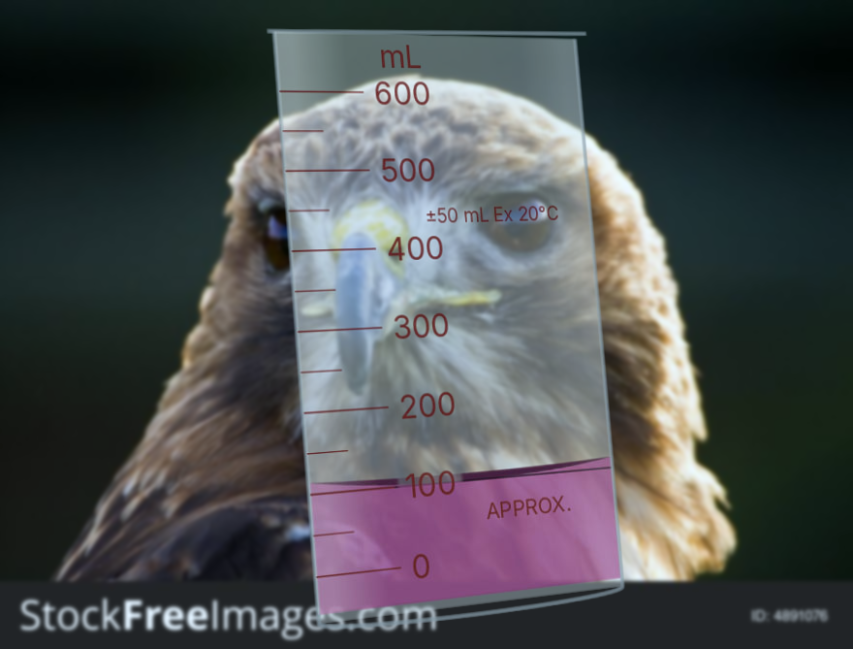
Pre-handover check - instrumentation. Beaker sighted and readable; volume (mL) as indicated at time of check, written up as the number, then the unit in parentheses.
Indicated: 100 (mL)
